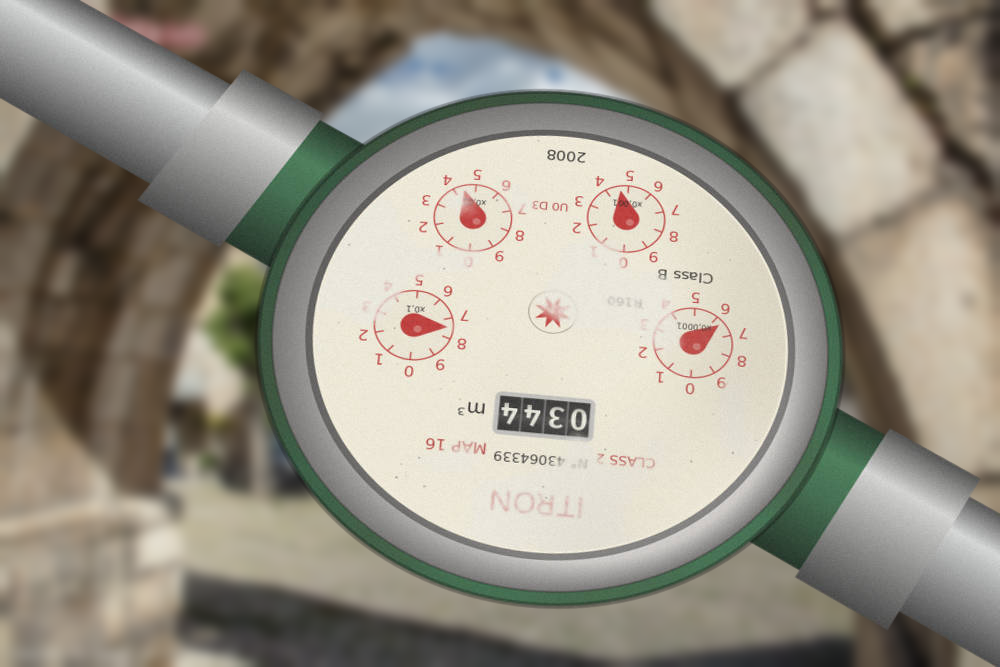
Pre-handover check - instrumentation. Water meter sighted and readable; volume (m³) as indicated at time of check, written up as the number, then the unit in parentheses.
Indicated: 344.7446 (m³)
